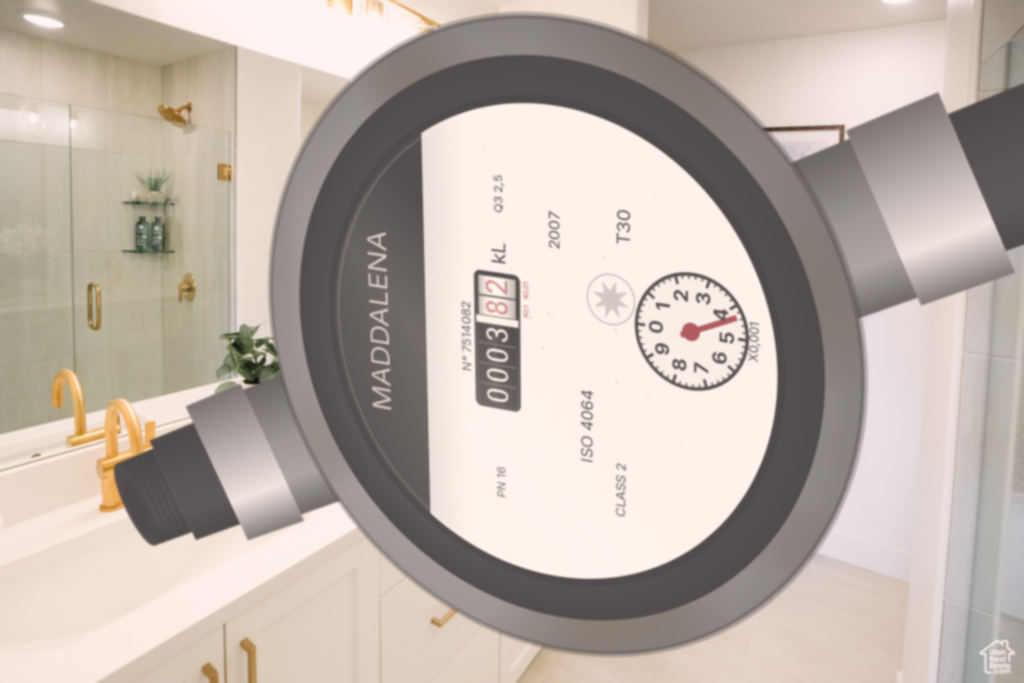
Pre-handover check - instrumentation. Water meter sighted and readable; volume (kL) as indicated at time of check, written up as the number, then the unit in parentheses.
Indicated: 3.824 (kL)
